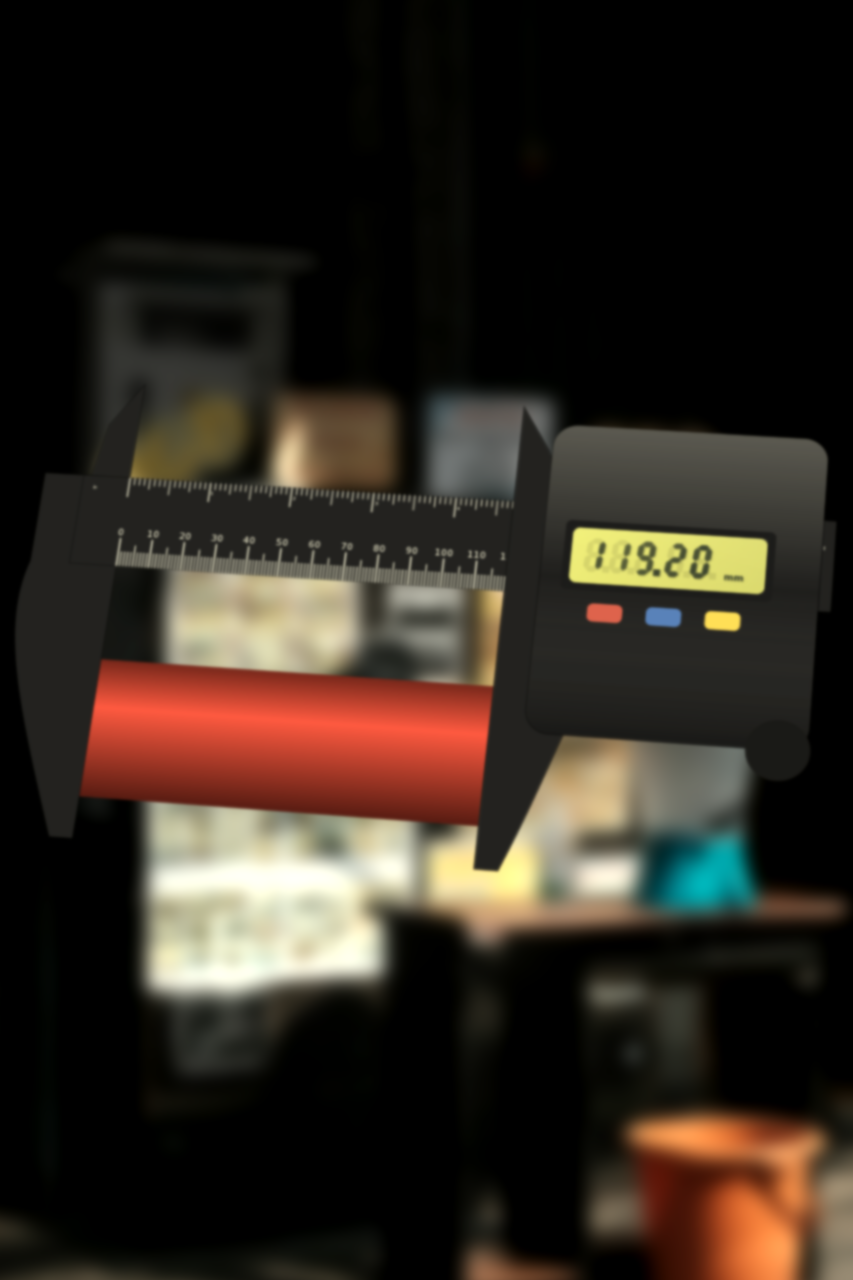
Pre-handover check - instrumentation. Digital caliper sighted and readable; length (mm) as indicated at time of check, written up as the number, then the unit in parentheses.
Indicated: 119.20 (mm)
